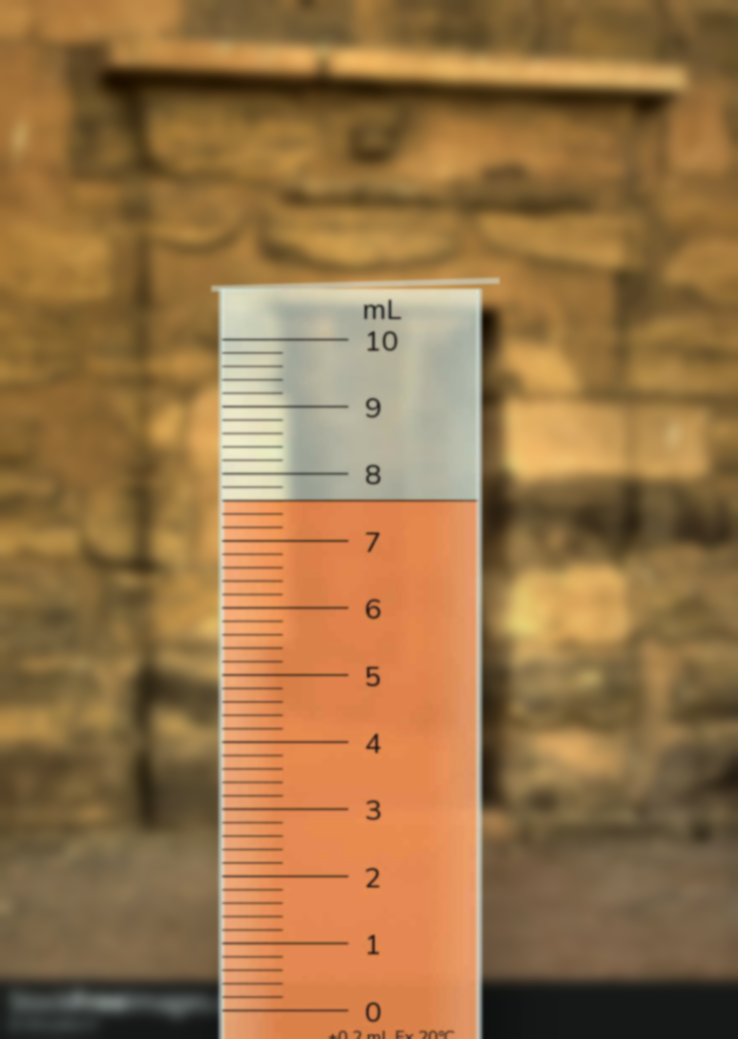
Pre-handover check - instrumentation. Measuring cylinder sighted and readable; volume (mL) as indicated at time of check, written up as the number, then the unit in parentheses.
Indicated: 7.6 (mL)
